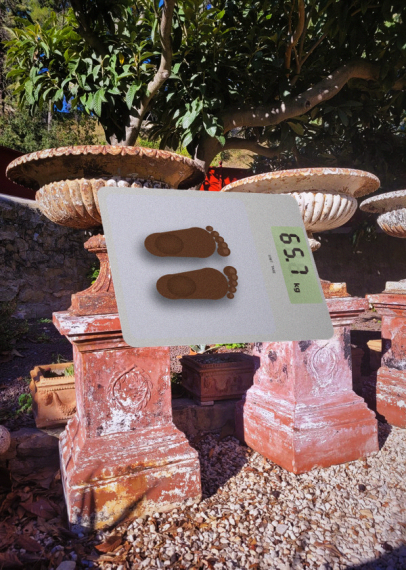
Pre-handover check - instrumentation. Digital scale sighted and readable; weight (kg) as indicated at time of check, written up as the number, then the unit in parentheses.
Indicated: 65.7 (kg)
